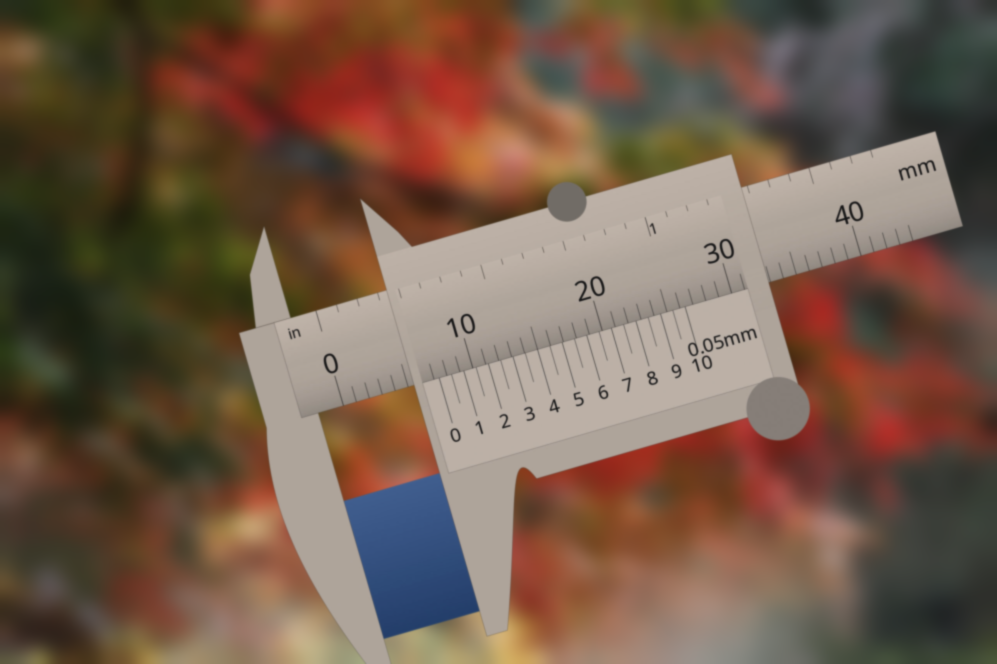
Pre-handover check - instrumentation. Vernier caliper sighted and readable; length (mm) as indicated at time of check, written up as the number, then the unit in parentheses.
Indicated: 7.4 (mm)
